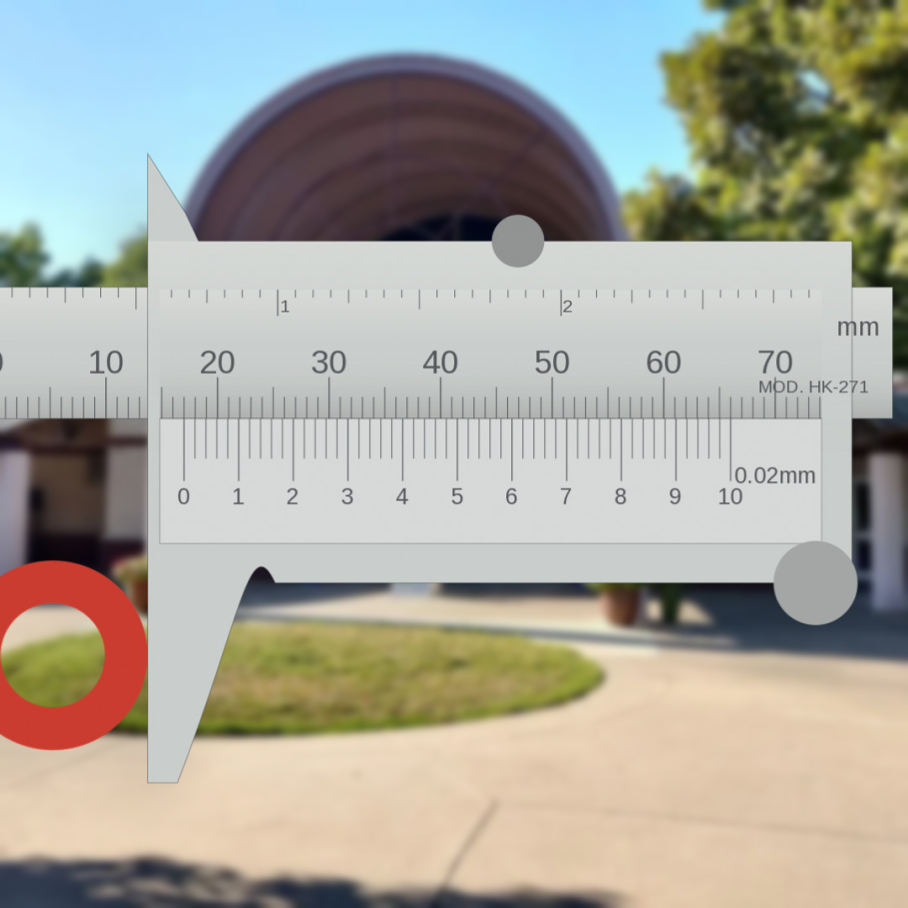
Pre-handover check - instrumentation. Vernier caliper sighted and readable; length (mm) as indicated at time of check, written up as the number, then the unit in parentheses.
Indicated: 17.0 (mm)
